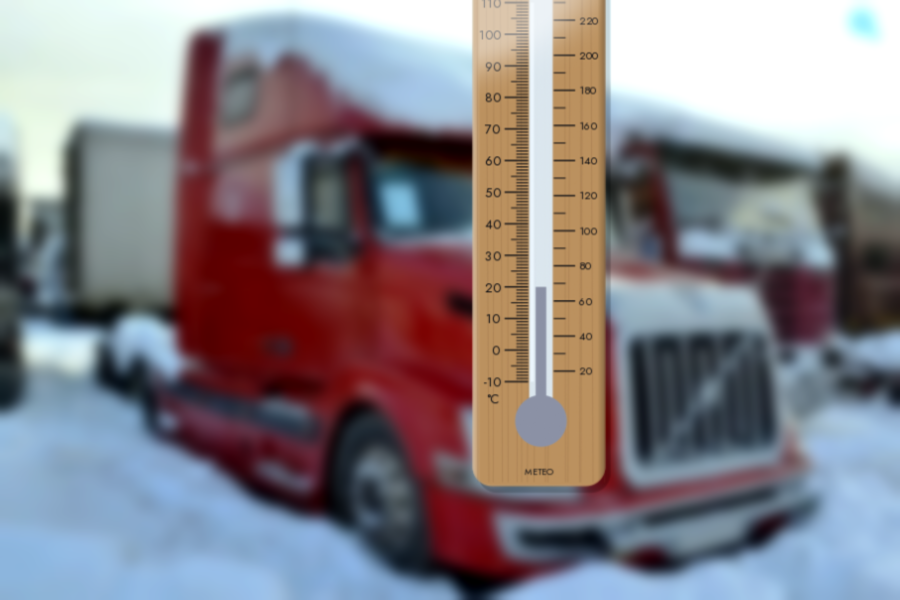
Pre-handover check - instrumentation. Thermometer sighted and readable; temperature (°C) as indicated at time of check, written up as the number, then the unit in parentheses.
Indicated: 20 (°C)
